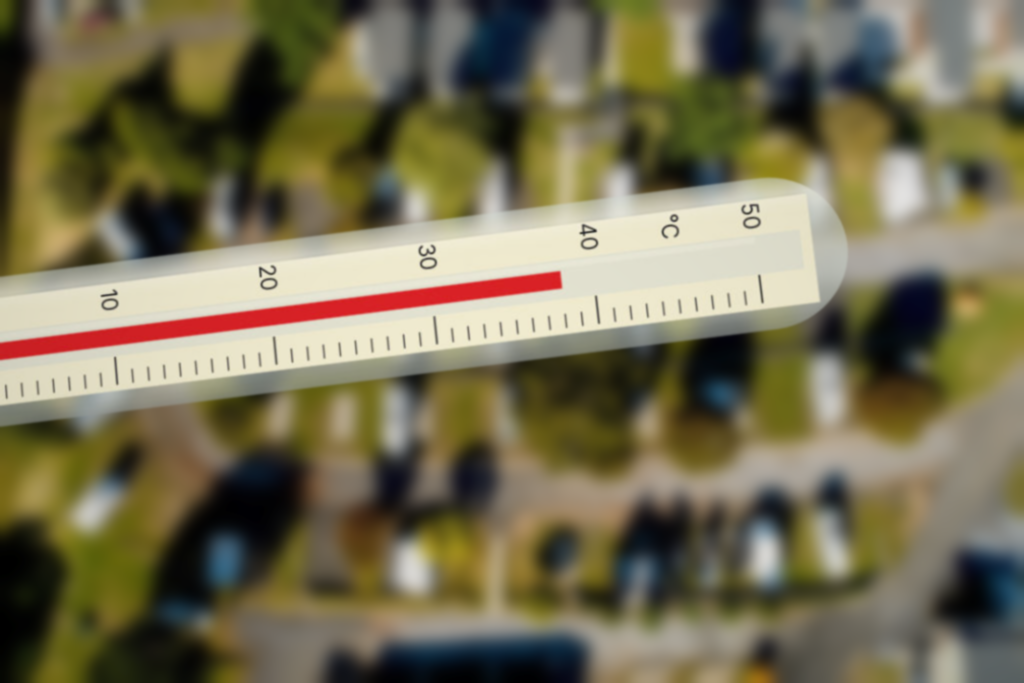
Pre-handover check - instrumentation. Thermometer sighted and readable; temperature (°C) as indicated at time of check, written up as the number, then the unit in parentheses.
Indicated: 38 (°C)
